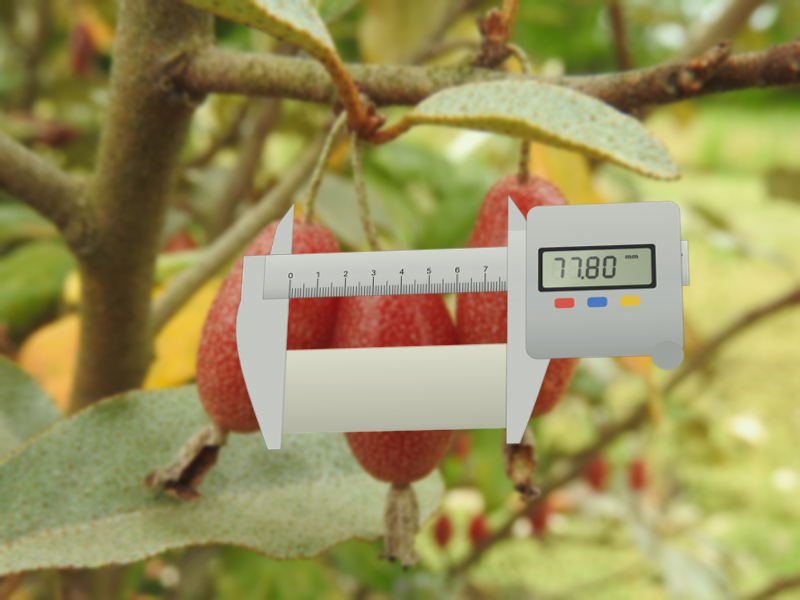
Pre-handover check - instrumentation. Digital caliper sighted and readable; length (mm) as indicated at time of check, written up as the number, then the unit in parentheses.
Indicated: 77.80 (mm)
